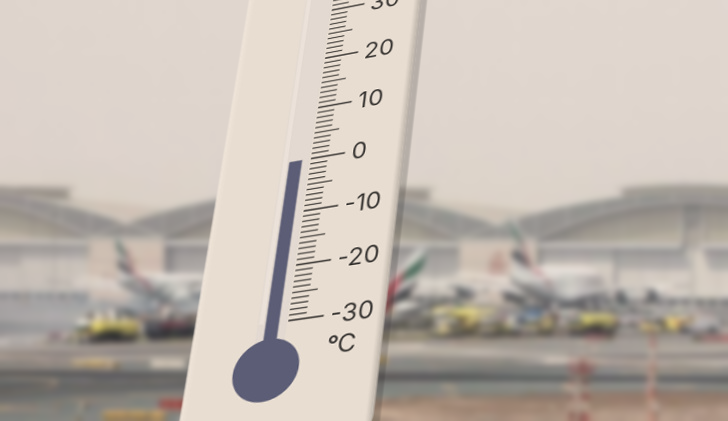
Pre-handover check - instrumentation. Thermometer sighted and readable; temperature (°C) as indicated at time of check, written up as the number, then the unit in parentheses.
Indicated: 0 (°C)
